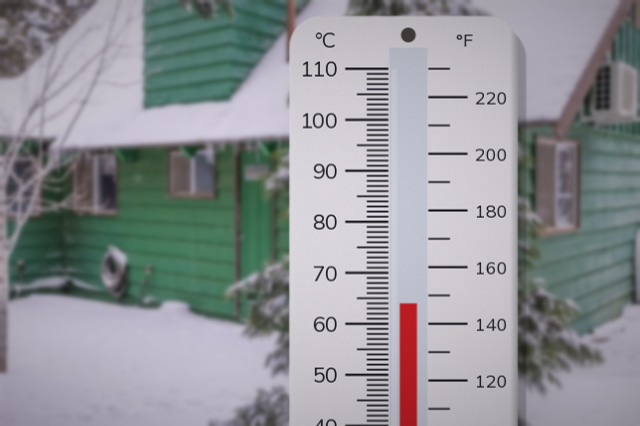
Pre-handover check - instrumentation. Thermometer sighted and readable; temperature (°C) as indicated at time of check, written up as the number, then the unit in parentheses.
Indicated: 64 (°C)
